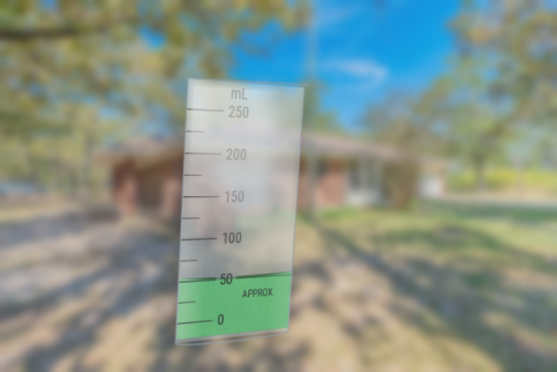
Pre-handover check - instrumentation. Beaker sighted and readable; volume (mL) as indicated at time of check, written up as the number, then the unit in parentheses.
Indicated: 50 (mL)
